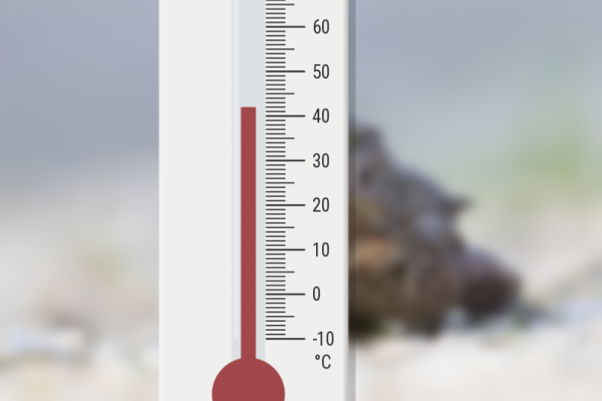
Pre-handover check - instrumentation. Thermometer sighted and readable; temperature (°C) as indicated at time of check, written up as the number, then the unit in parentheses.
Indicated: 42 (°C)
